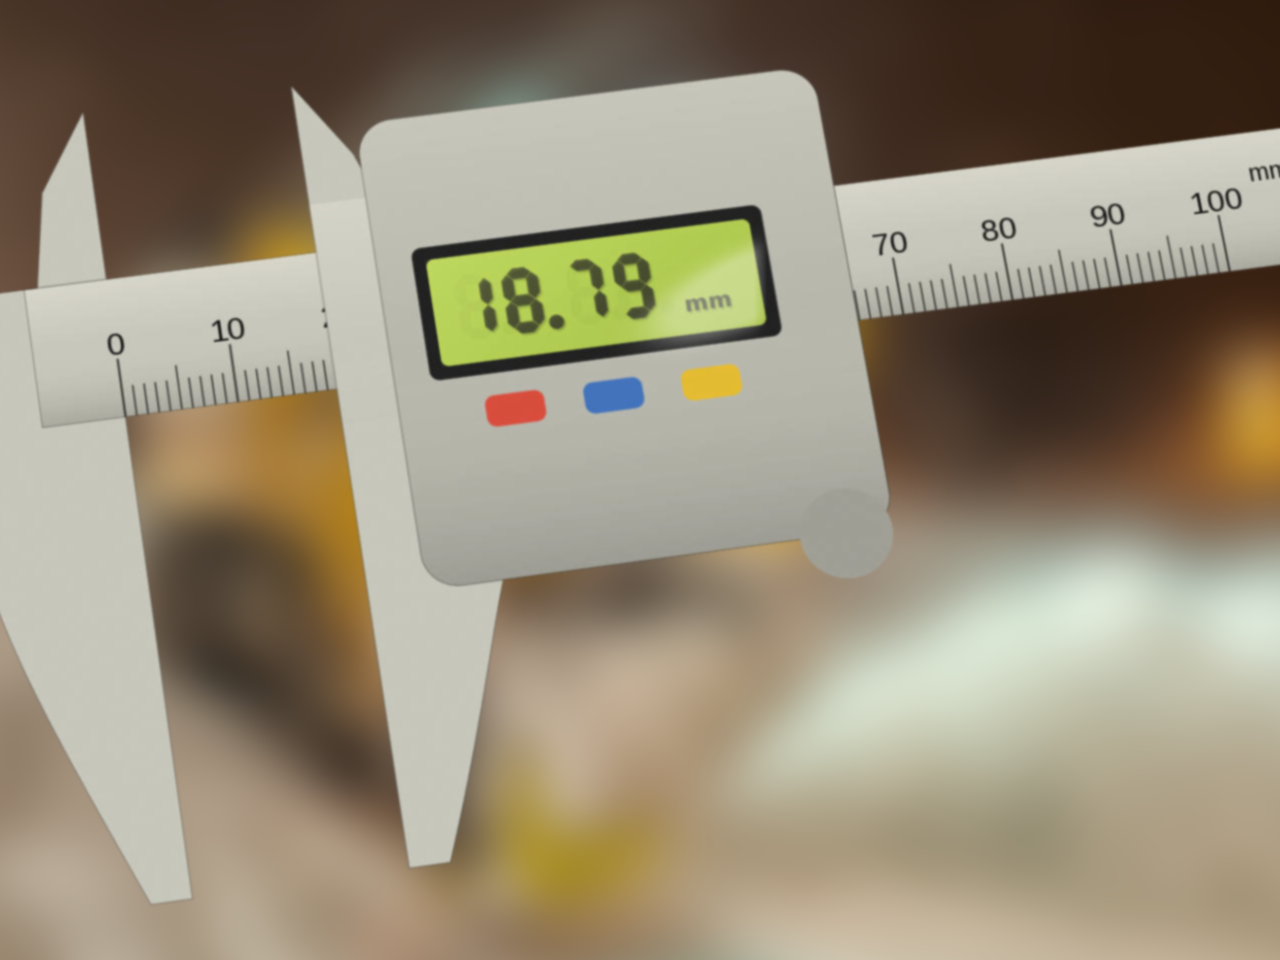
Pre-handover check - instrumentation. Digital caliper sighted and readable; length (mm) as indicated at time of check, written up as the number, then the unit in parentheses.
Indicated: 18.79 (mm)
